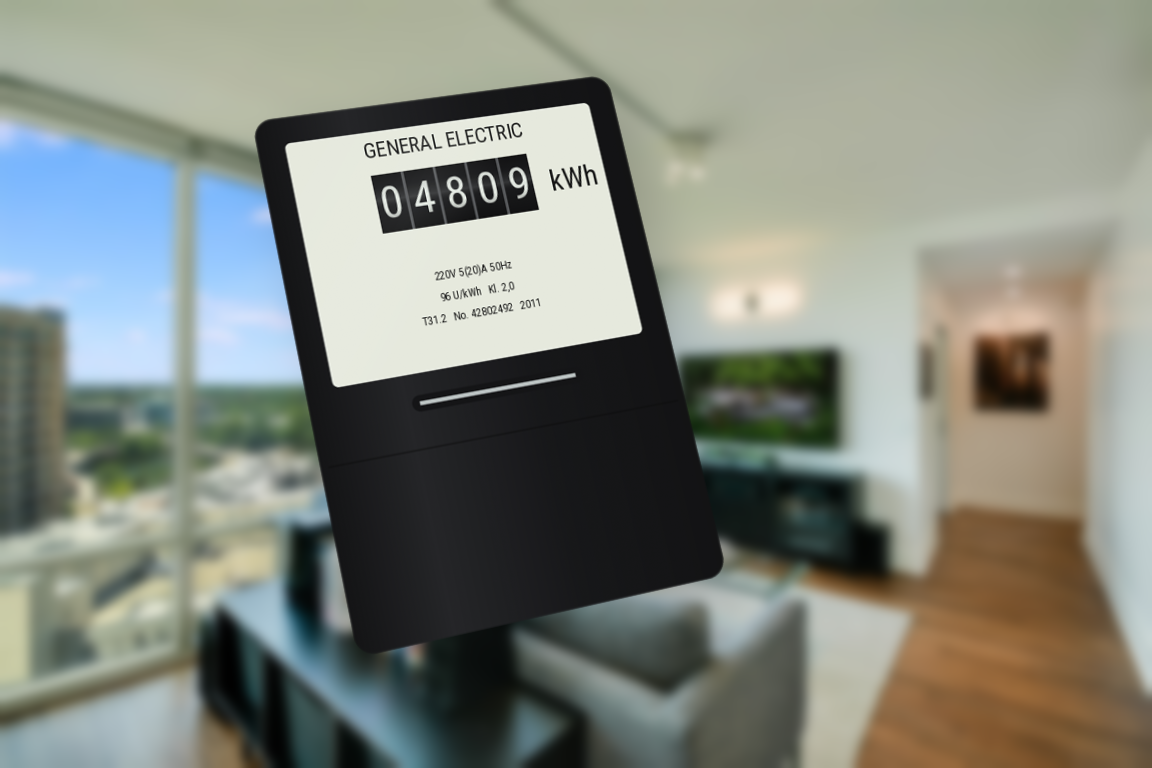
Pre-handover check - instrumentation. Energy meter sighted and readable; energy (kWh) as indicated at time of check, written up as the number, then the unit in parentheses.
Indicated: 4809 (kWh)
